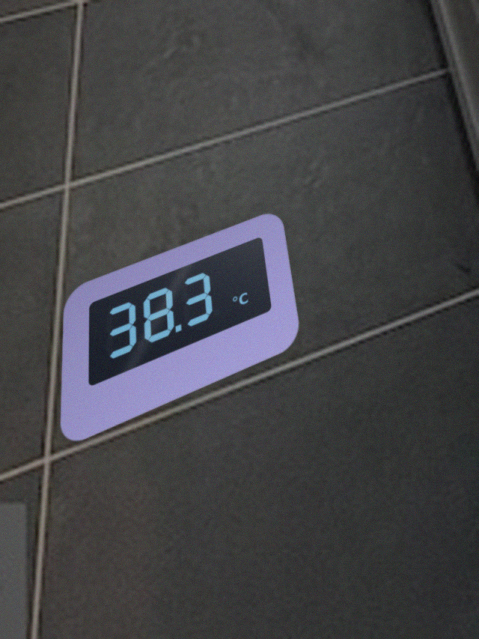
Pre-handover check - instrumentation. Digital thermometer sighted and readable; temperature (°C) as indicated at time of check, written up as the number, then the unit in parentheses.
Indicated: 38.3 (°C)
